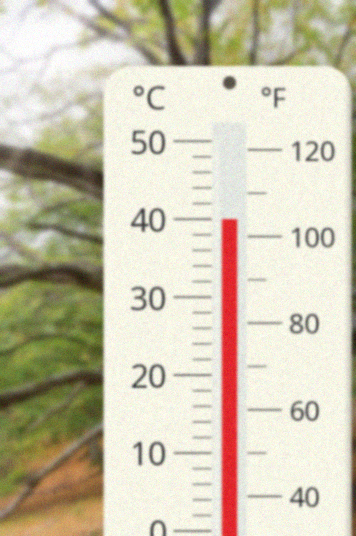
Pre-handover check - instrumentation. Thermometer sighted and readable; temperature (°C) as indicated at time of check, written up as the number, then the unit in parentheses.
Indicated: 40 (°C)
